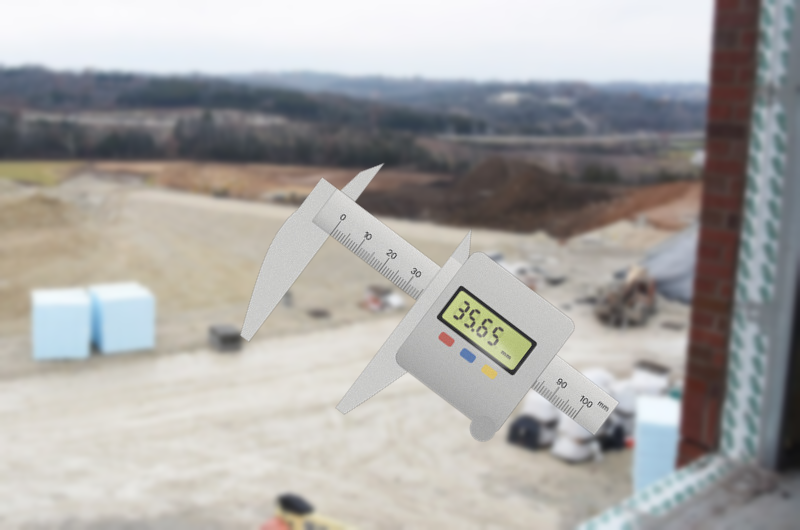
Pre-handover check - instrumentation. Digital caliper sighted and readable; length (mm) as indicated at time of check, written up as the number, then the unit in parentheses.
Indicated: 35.65 (mm)
